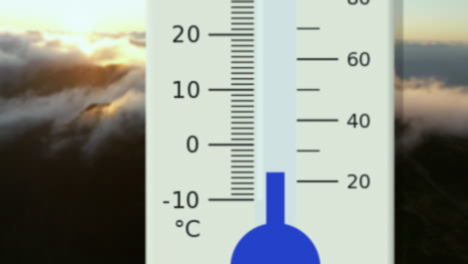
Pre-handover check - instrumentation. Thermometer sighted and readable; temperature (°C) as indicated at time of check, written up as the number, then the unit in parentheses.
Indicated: -5 (°C)
